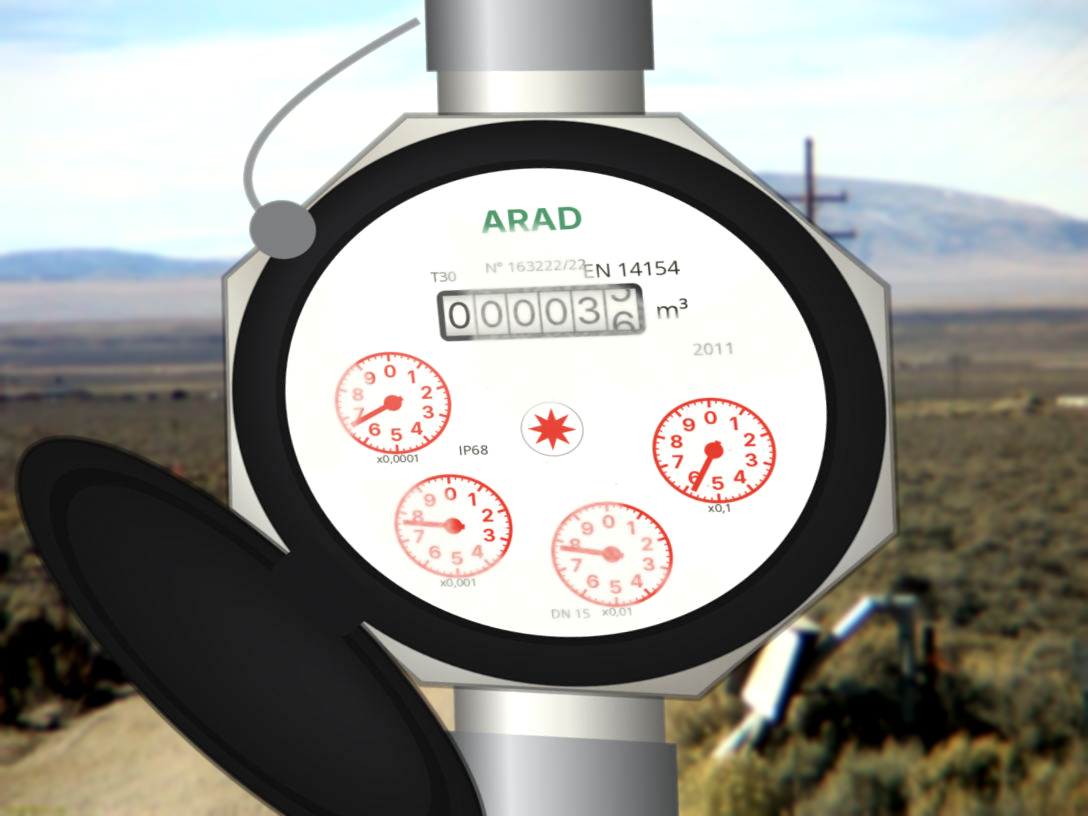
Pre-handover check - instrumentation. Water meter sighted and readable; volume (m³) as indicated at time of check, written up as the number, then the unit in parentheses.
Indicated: 35.5776 (m³)
